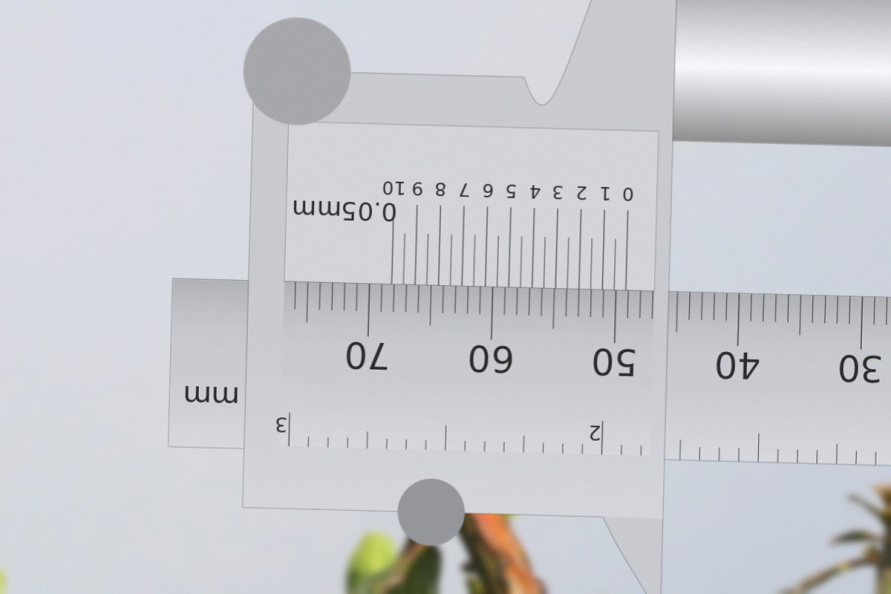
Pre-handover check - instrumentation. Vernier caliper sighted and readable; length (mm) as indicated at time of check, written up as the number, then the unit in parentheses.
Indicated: 49.2 (mm)
